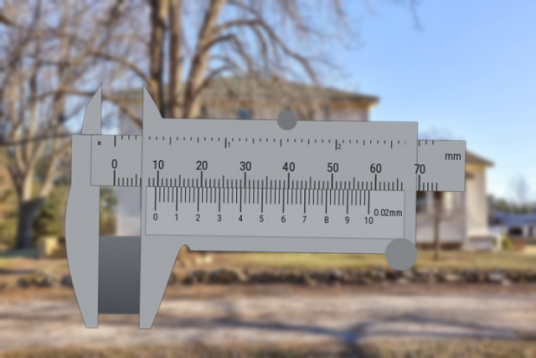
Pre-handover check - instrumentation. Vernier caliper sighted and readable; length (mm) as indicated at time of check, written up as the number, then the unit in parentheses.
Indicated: 9.5 (mm)
